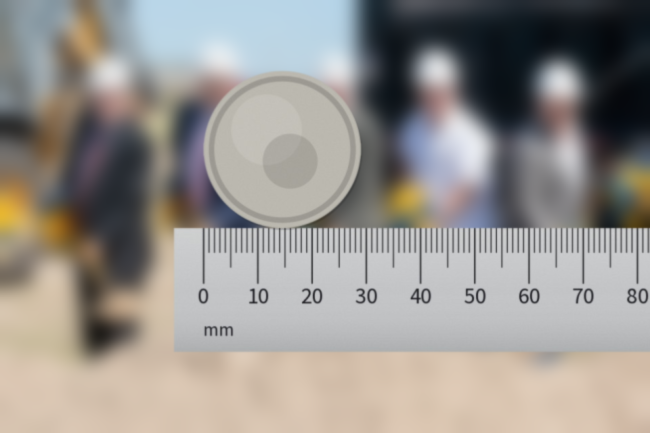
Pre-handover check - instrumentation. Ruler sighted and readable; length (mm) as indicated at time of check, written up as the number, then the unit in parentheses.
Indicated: 29 (mm)
